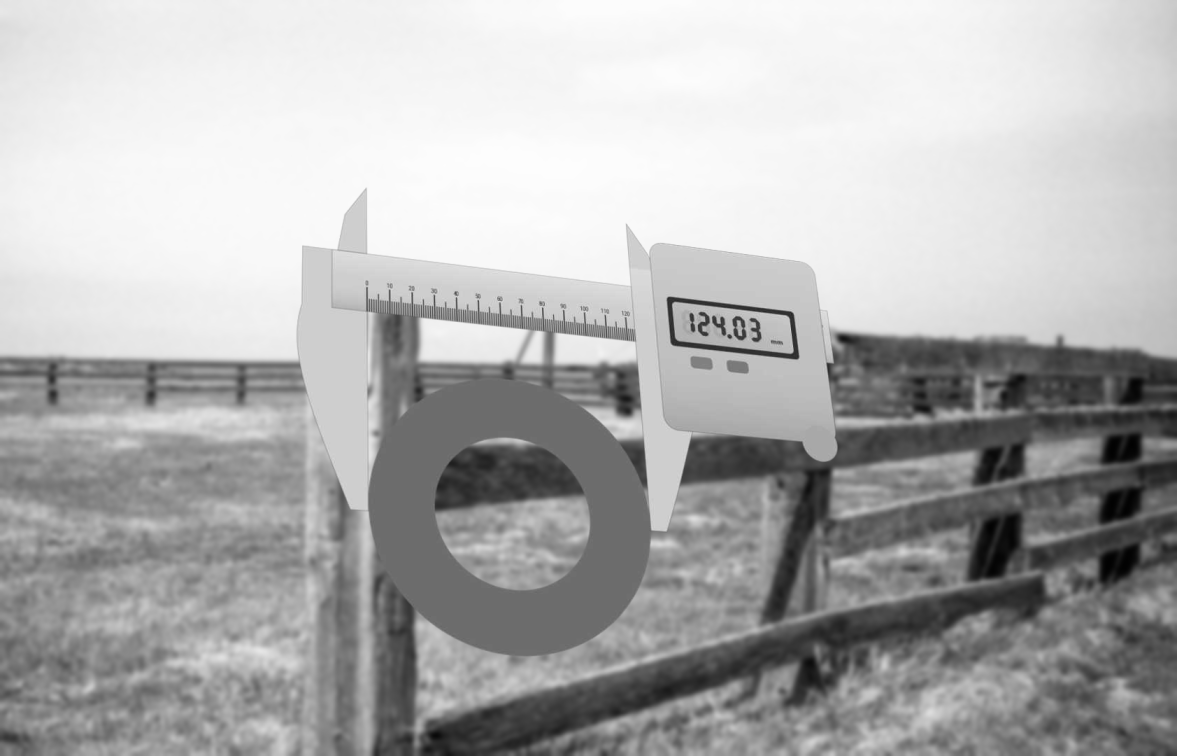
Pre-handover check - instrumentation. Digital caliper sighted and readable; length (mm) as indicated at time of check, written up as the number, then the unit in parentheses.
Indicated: 124.03 (mm)
